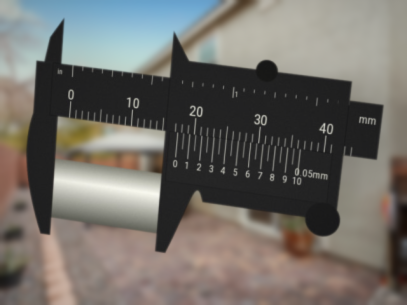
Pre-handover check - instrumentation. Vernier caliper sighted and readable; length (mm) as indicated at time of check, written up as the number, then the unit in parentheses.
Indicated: 17.4 (mm)
